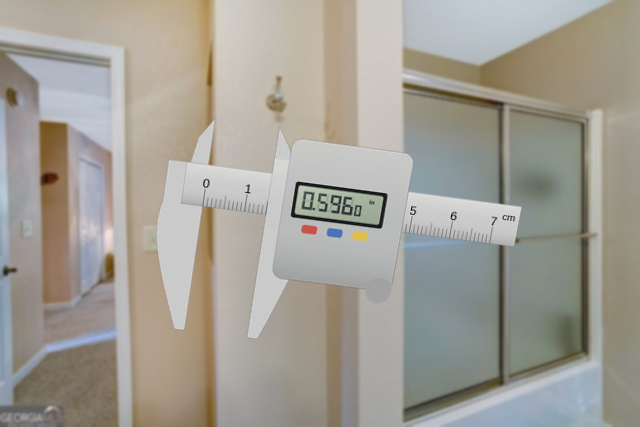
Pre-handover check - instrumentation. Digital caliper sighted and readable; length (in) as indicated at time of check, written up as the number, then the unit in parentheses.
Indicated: 0.5960 (in)
